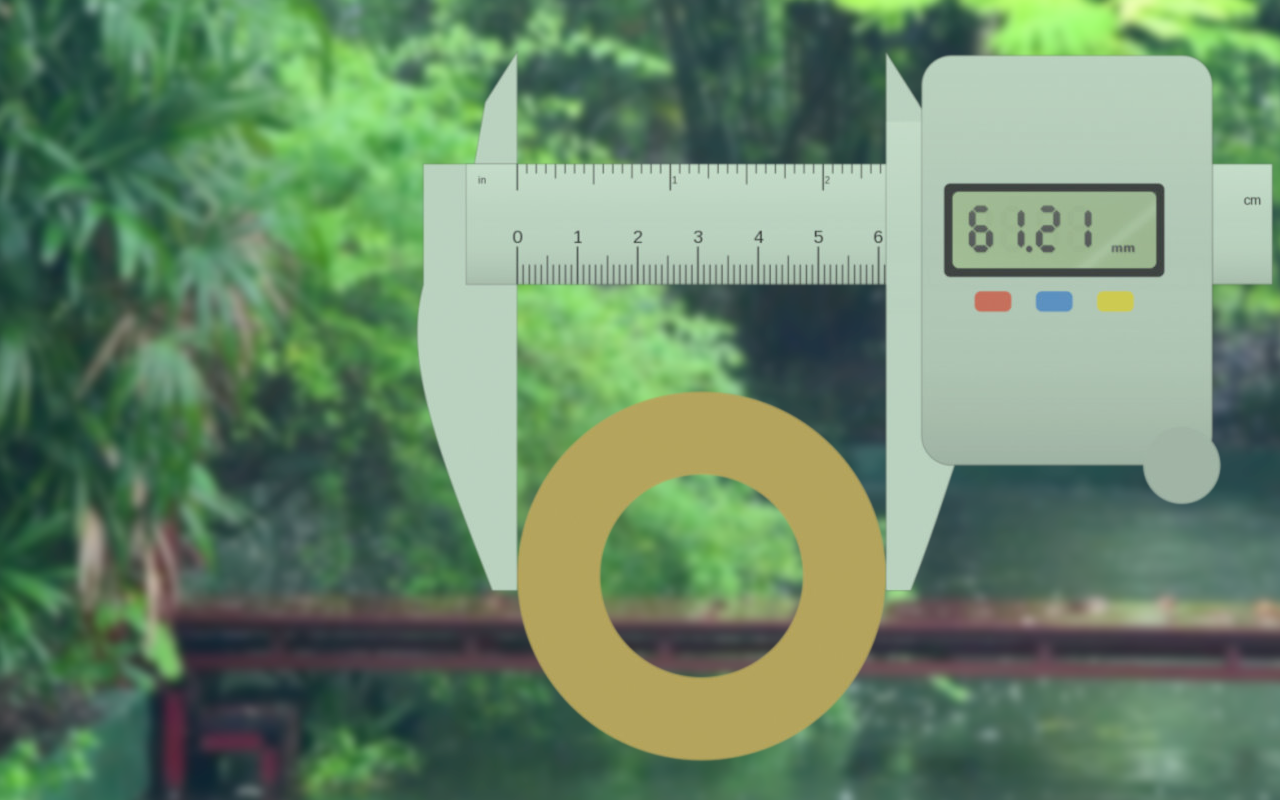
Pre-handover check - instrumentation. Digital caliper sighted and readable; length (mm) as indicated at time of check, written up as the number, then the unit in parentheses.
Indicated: 61.21 (mm)
